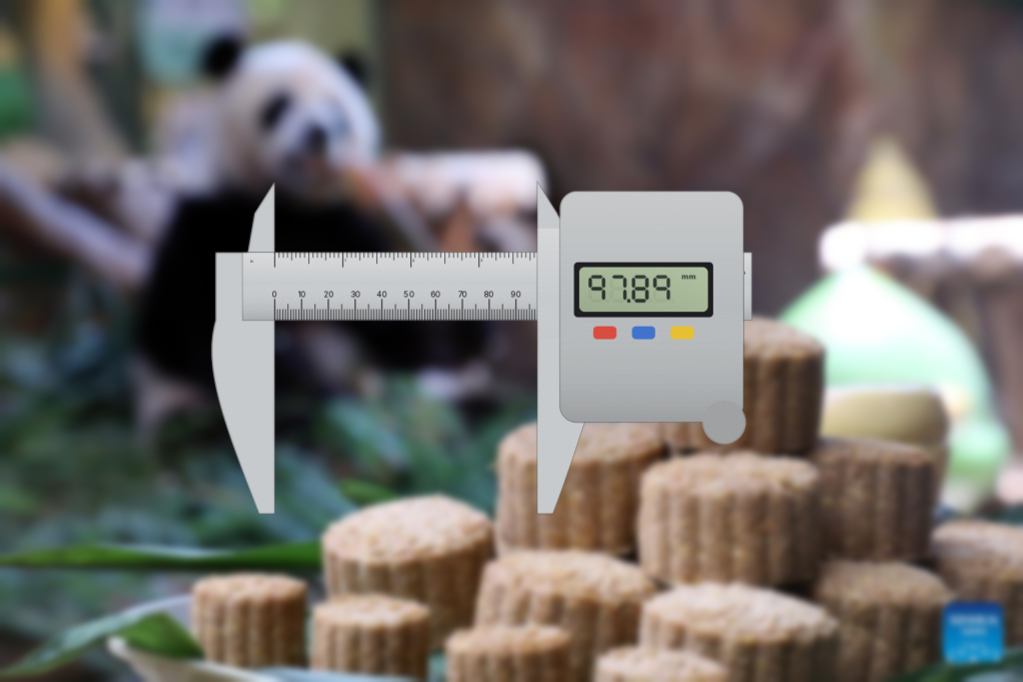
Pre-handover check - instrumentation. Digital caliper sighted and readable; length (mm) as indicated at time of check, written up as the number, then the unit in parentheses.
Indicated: 97.89 (mm)
